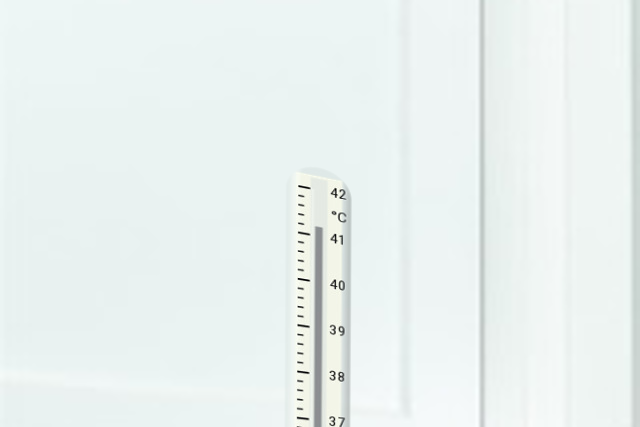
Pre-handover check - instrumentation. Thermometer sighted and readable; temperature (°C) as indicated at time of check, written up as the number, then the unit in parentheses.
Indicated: 41.2 (°C)
